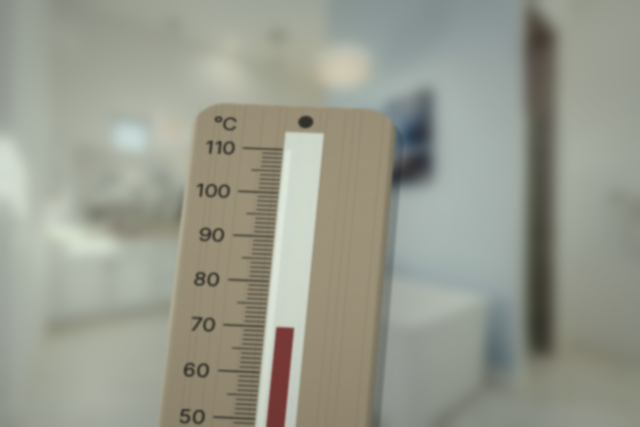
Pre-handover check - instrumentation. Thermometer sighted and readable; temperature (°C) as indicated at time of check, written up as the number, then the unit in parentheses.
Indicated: 70 (°C)
